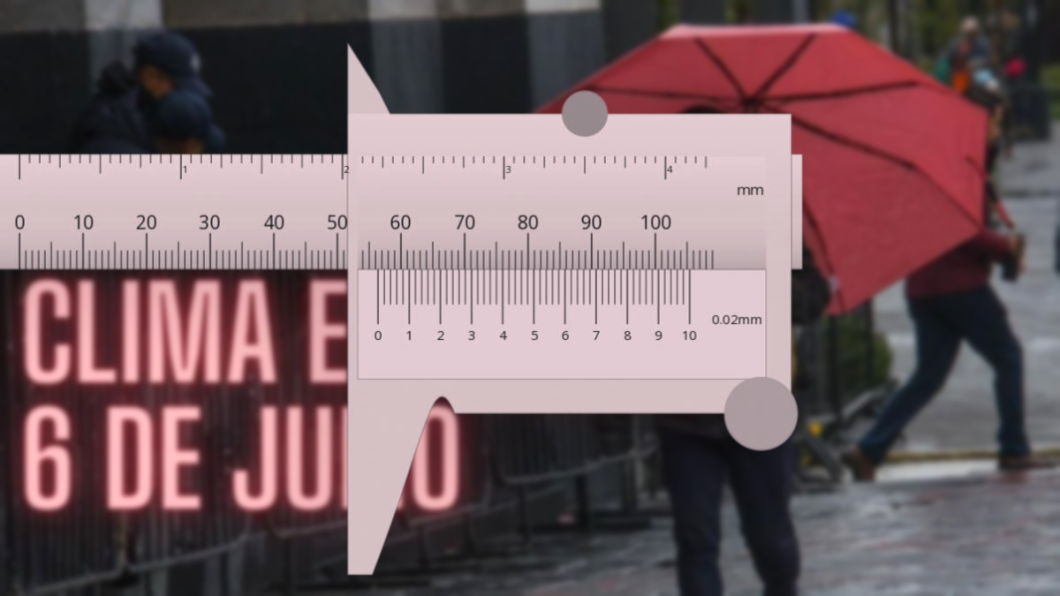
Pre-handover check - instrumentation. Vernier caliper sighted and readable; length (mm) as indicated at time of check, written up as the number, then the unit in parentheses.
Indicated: 56.4 (mm)
